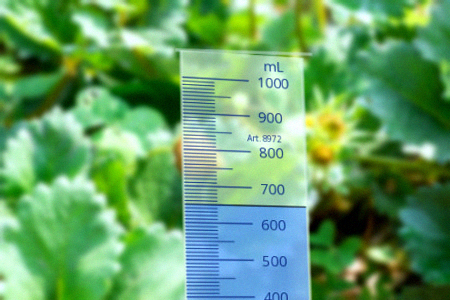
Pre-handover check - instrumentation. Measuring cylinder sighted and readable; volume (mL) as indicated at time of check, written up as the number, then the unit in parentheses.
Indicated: 650 (mL)
